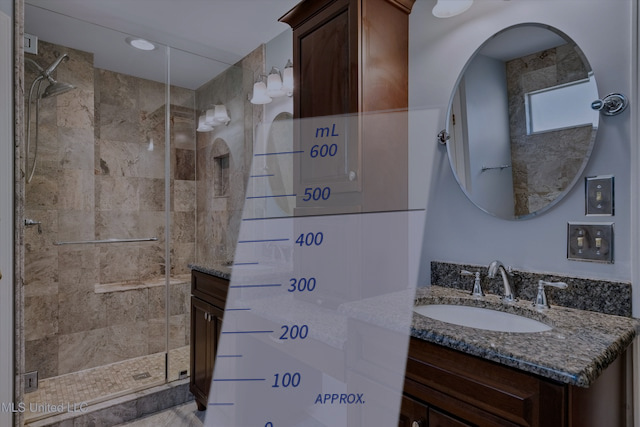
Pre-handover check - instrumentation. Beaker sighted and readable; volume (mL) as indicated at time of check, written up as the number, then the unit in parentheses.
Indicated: 450 (mL)
